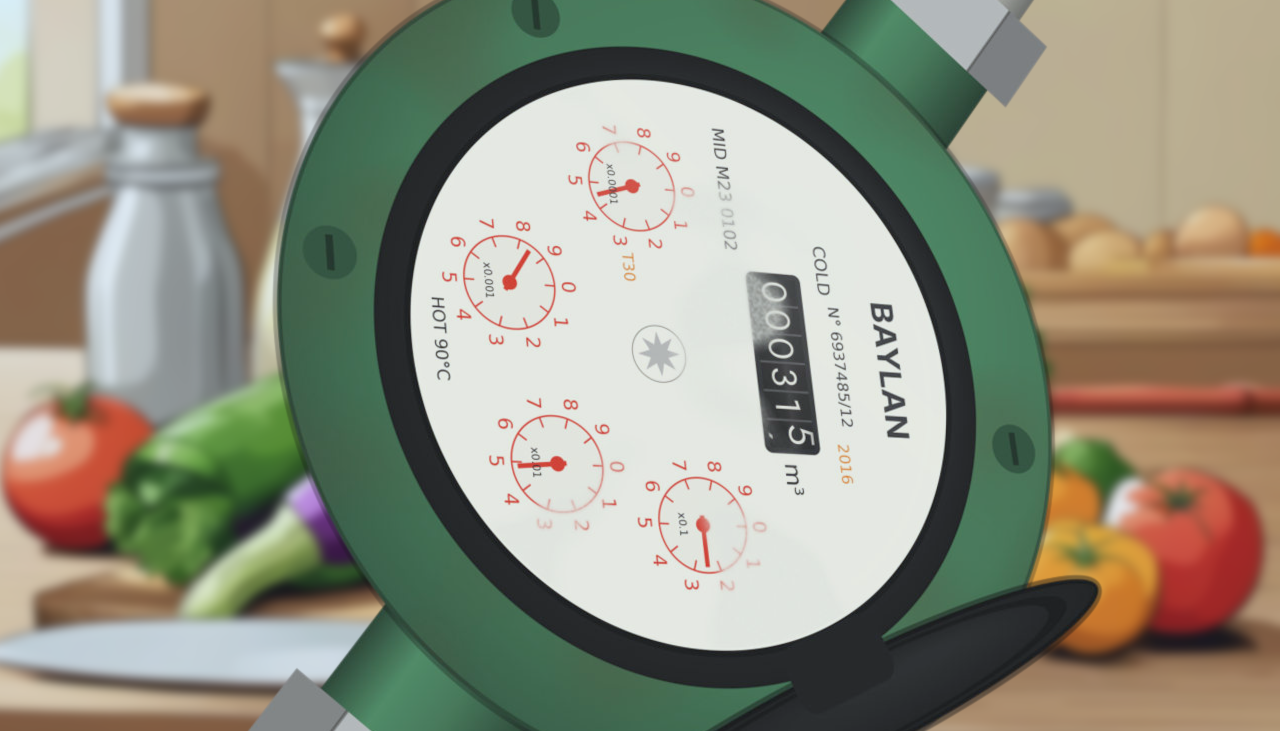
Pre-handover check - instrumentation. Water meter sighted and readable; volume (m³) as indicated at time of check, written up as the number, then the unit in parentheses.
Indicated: 315.2484 (m³)
